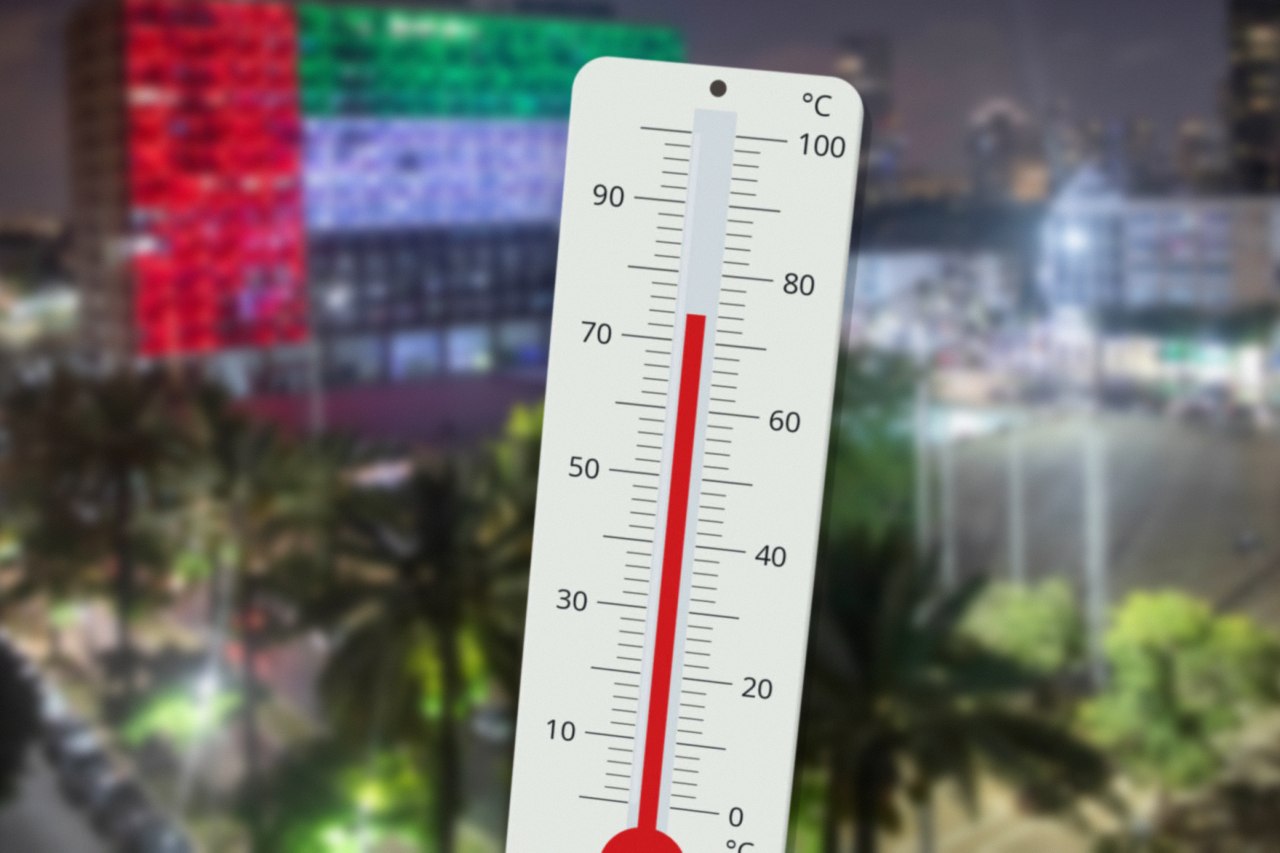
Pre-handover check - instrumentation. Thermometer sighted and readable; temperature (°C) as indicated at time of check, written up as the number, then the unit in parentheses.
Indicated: 74 (°C)
